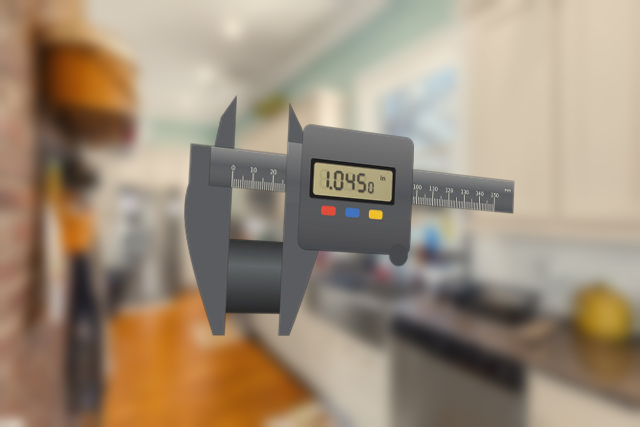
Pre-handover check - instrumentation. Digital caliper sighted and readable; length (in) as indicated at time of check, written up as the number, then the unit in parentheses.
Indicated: 1.0450 (in)
